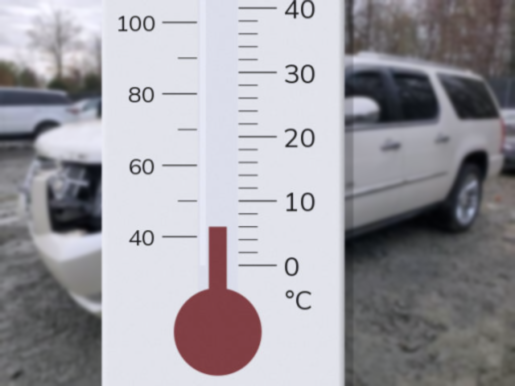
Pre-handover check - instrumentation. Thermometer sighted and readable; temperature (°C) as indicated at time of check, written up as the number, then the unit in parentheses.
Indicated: 6 (°C)
